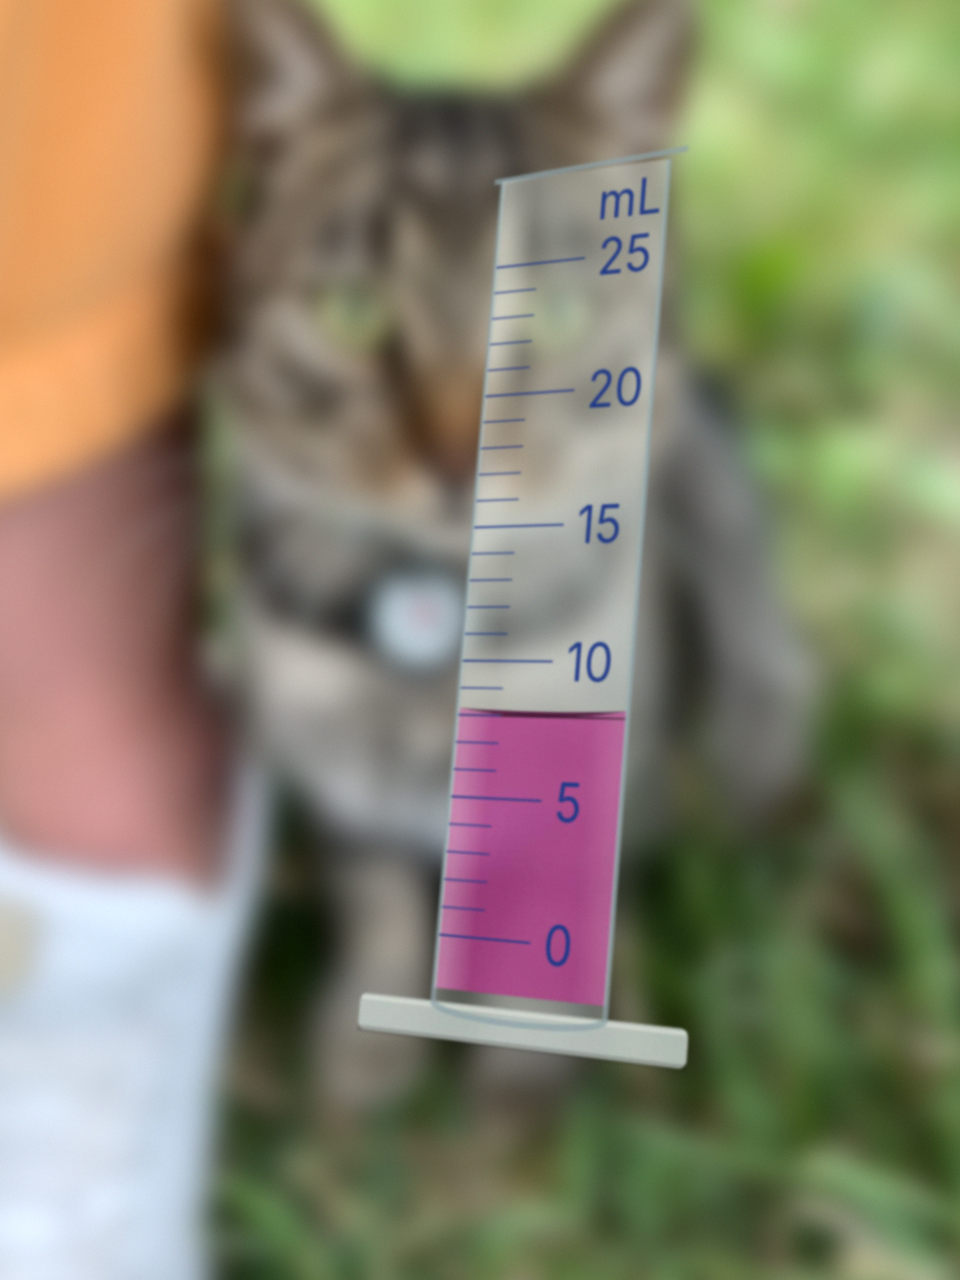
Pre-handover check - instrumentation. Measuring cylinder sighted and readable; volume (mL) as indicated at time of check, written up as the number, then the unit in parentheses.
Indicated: 8 (mL)
